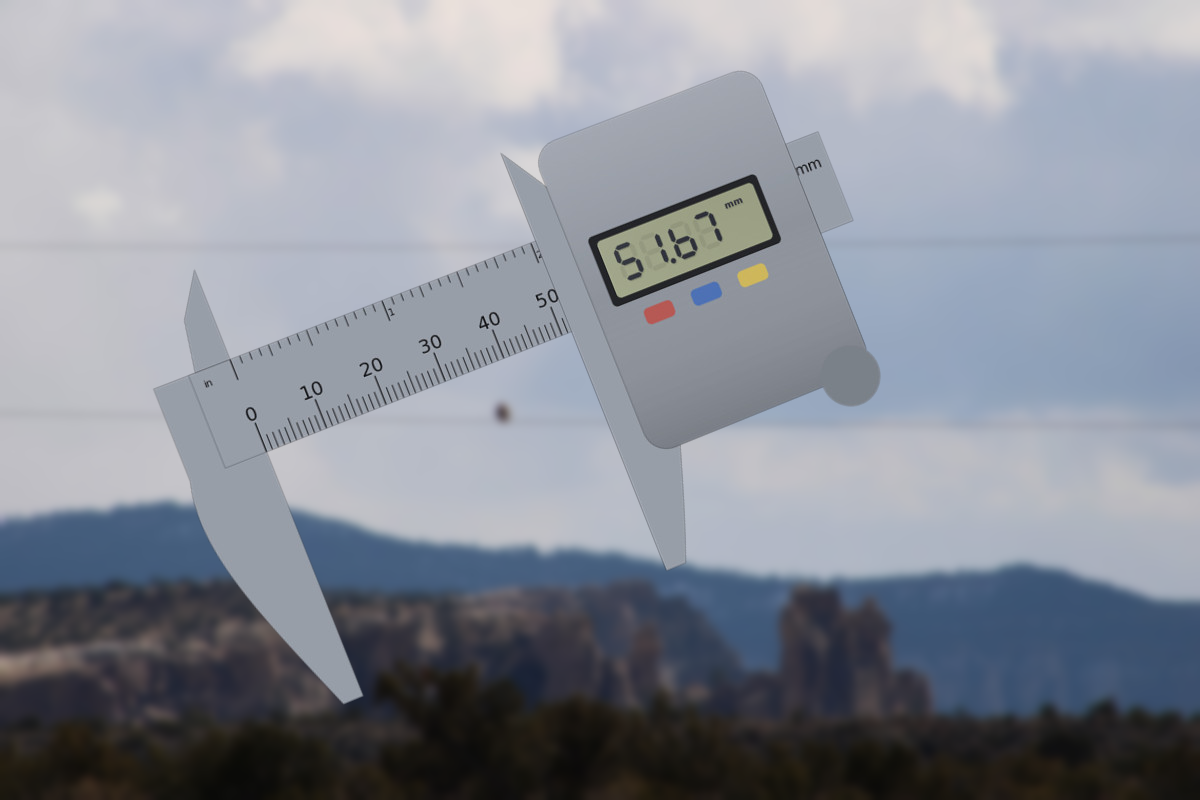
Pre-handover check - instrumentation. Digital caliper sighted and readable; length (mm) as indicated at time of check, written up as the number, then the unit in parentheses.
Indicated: 51.67 (mm)
